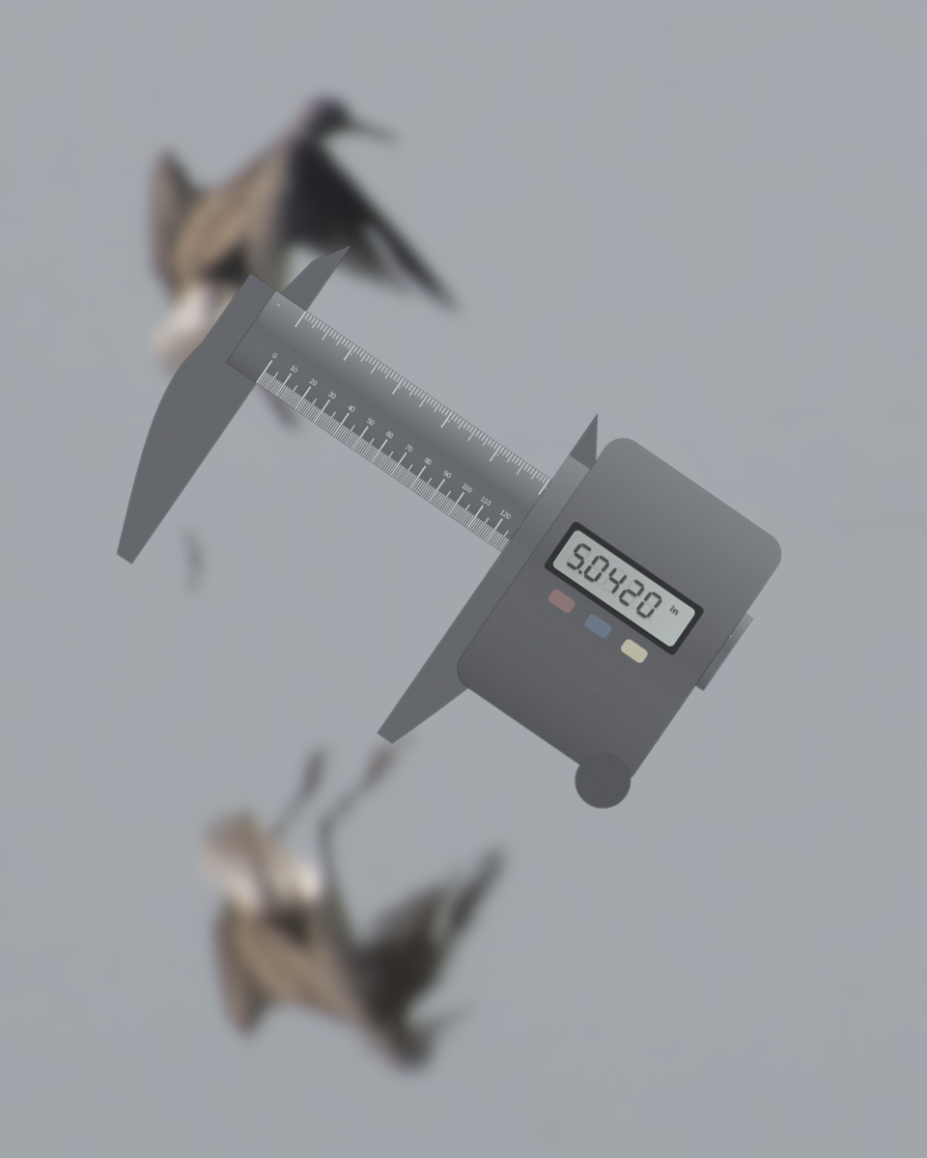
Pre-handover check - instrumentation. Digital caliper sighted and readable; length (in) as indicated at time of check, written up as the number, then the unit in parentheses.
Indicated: 5.0420 (in)
